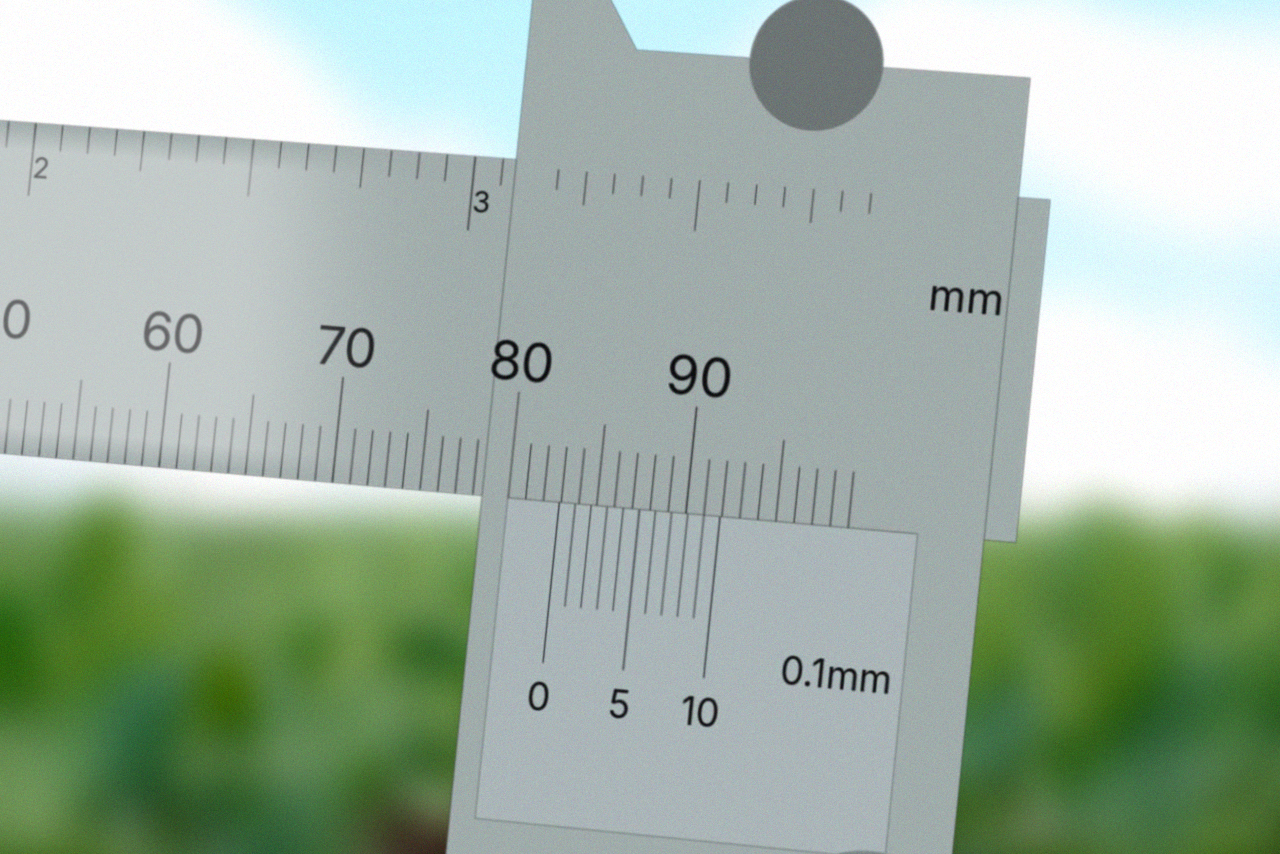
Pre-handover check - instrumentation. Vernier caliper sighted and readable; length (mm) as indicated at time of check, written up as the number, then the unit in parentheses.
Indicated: 82.9 (mm)
